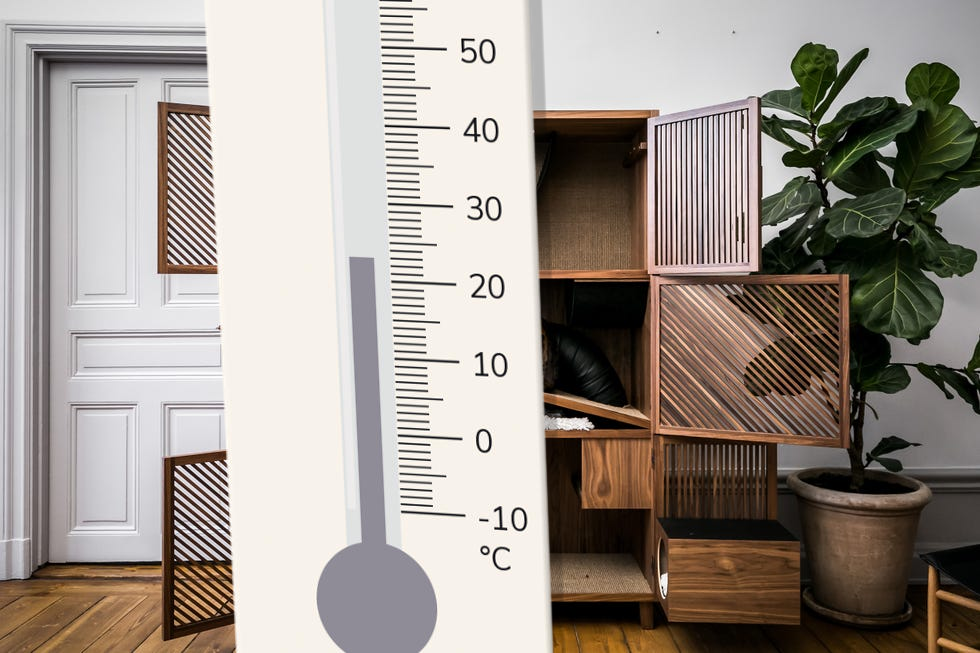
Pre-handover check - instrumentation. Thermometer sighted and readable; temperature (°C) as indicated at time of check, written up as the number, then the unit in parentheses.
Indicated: 23 (°C)
